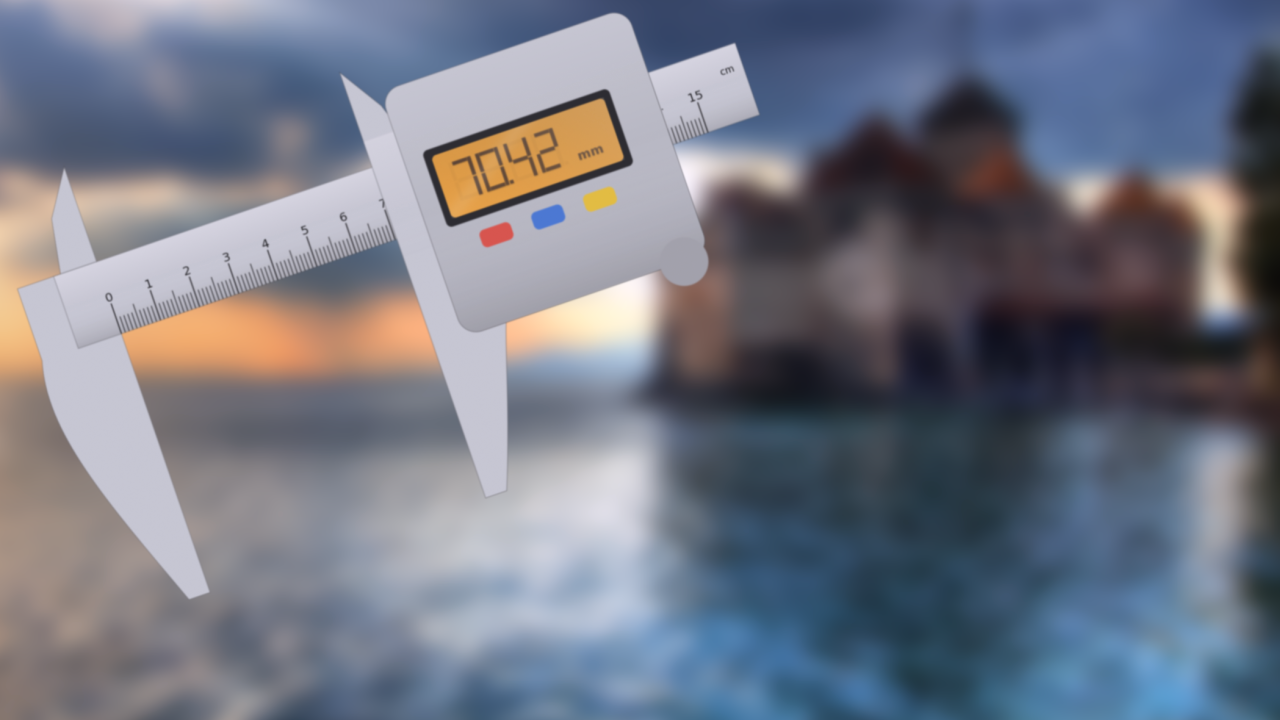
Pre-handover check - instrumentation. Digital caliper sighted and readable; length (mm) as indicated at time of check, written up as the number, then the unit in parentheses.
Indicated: 70.42 (mm)
